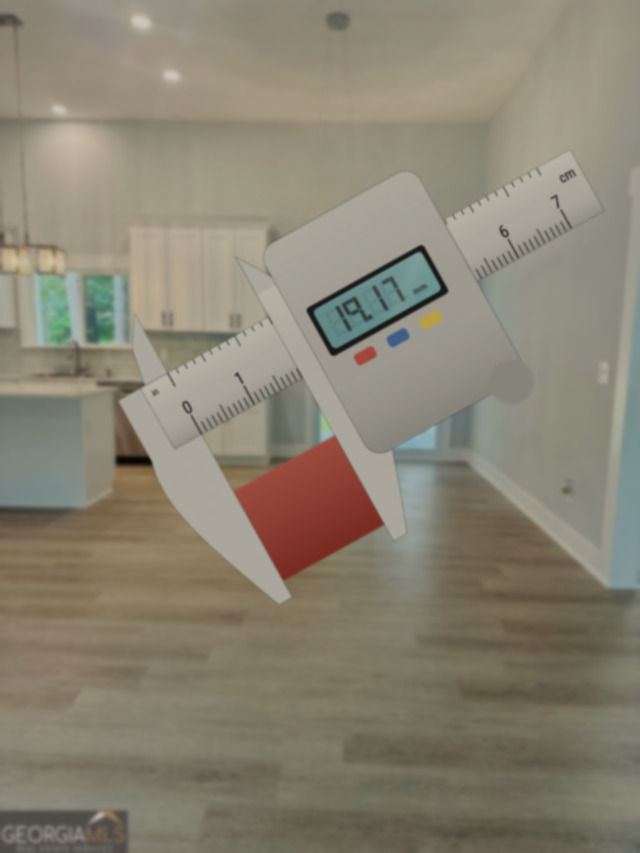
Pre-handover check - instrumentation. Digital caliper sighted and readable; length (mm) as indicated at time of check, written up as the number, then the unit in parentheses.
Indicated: 19.17 (mm)
